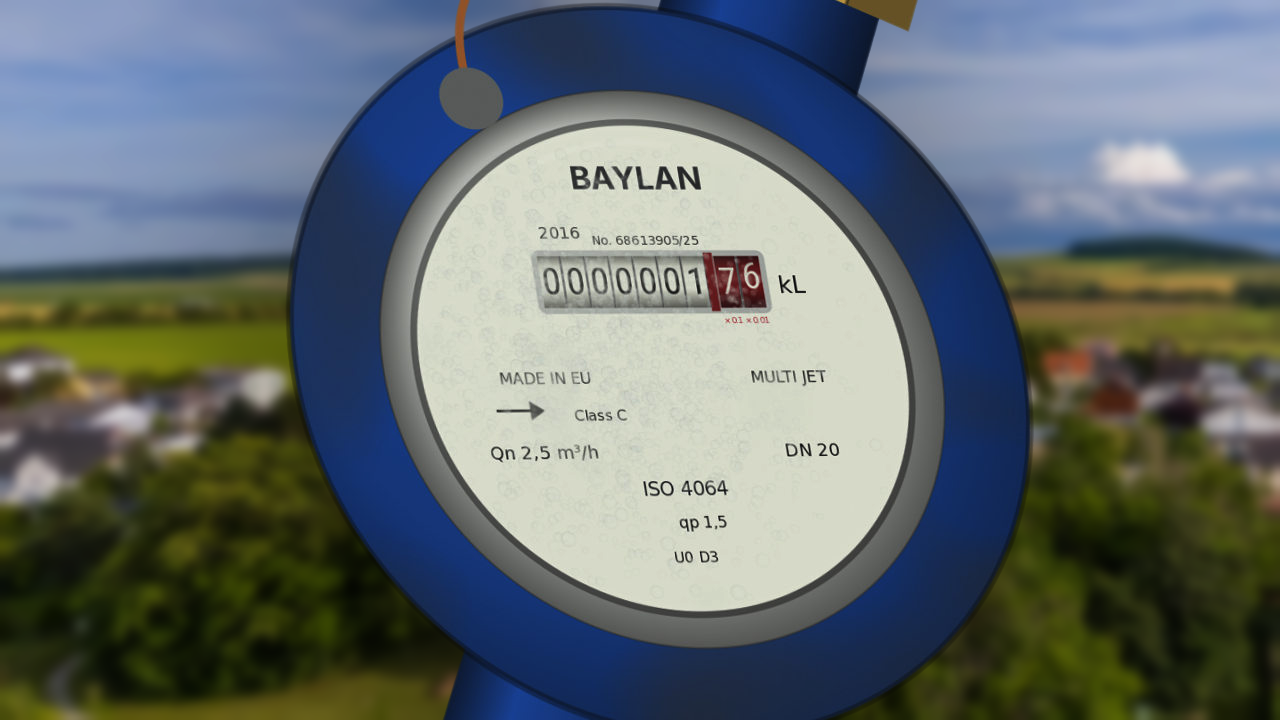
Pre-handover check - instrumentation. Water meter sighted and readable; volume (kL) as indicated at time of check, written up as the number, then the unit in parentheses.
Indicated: 1.76 (kL)
